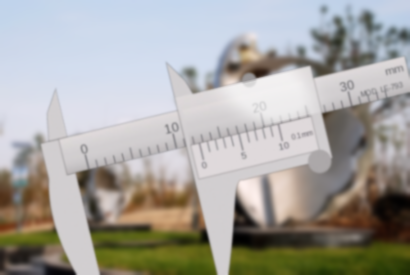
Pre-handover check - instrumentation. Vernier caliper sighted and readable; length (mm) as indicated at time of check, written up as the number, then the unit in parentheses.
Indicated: 12.6 (mm)
